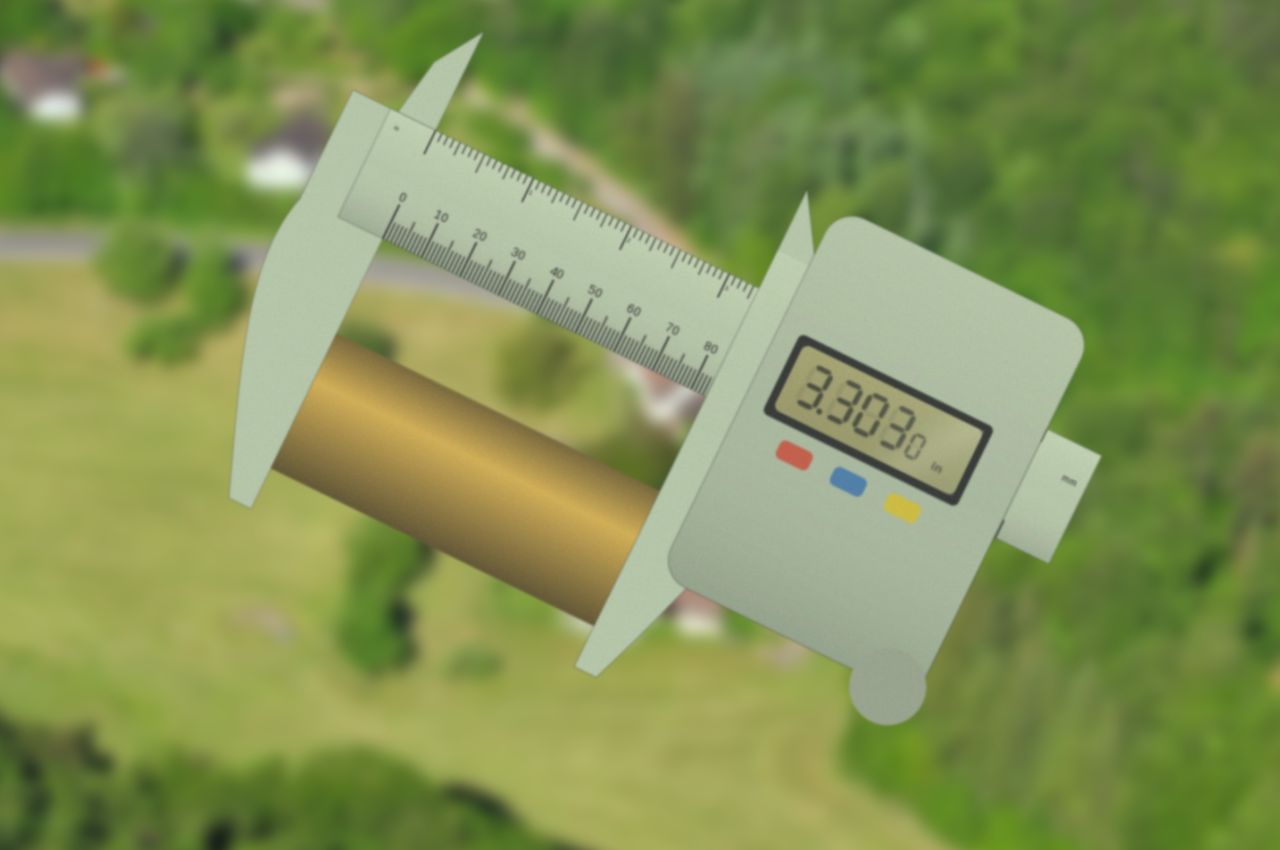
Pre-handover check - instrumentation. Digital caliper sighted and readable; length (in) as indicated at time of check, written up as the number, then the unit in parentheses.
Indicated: 3.3030 (in)
